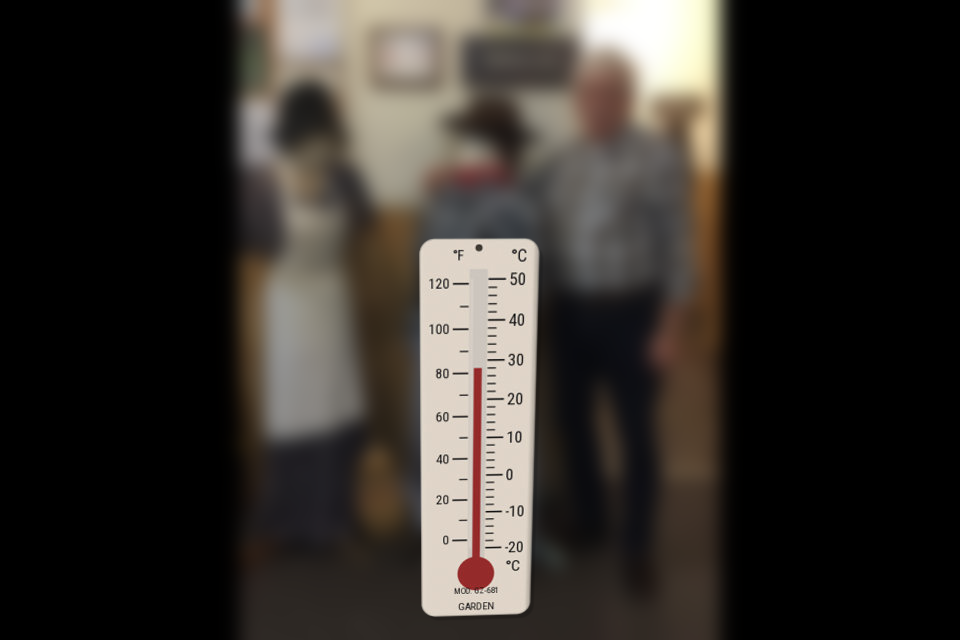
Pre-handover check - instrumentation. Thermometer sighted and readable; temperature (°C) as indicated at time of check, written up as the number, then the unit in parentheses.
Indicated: 28 (°C)
